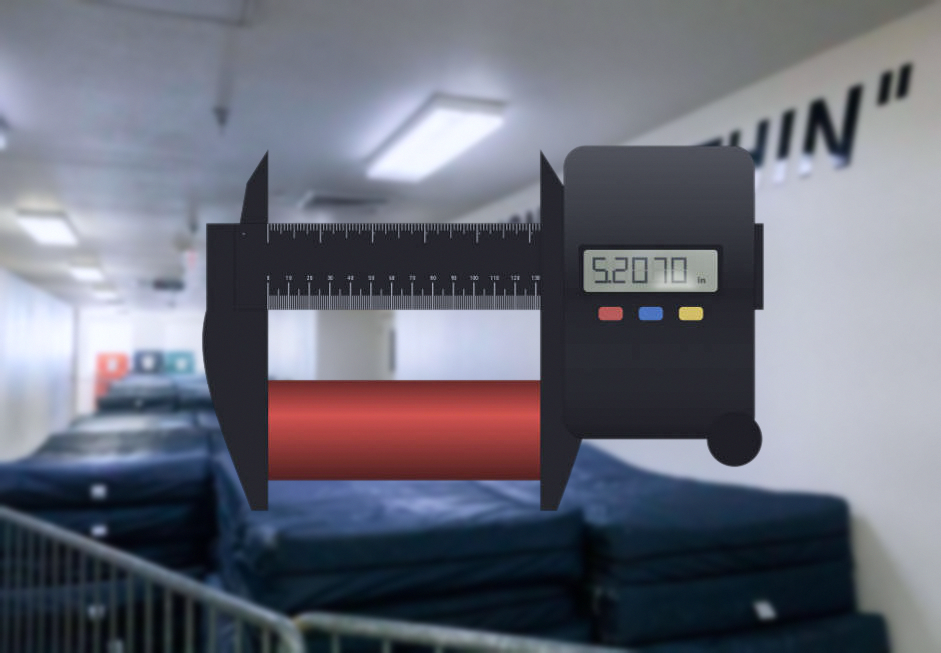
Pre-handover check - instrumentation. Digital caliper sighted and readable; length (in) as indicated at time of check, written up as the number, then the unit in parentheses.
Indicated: 5.2070 (in)
